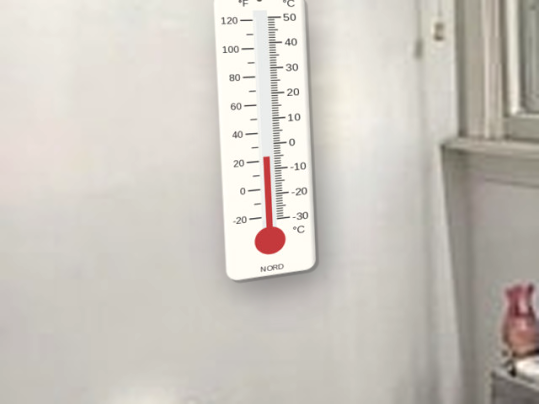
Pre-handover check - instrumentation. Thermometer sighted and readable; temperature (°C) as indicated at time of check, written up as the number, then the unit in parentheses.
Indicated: -5 (°C)
